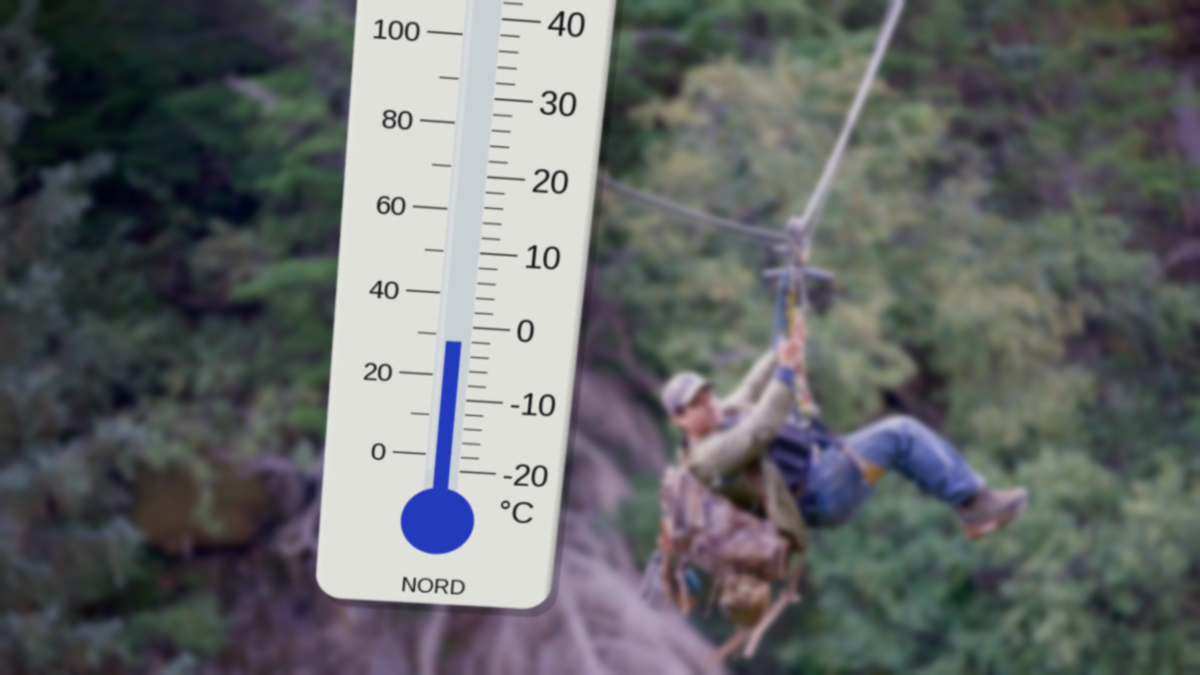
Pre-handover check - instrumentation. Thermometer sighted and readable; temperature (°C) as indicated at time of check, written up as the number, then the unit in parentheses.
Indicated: -2 (°C)
